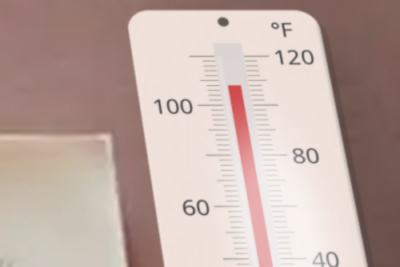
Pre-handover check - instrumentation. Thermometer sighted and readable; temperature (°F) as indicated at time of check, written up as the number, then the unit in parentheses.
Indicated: 108 (°F)
